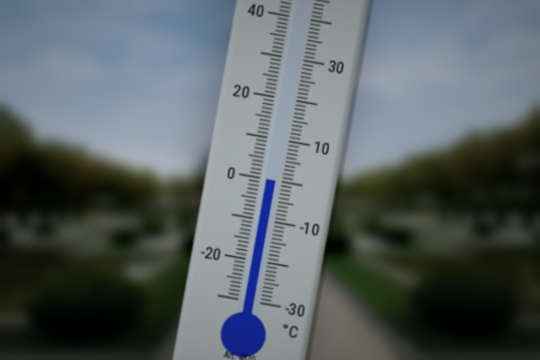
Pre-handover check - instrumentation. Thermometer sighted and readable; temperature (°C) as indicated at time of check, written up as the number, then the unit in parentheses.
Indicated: 0 (°C)
